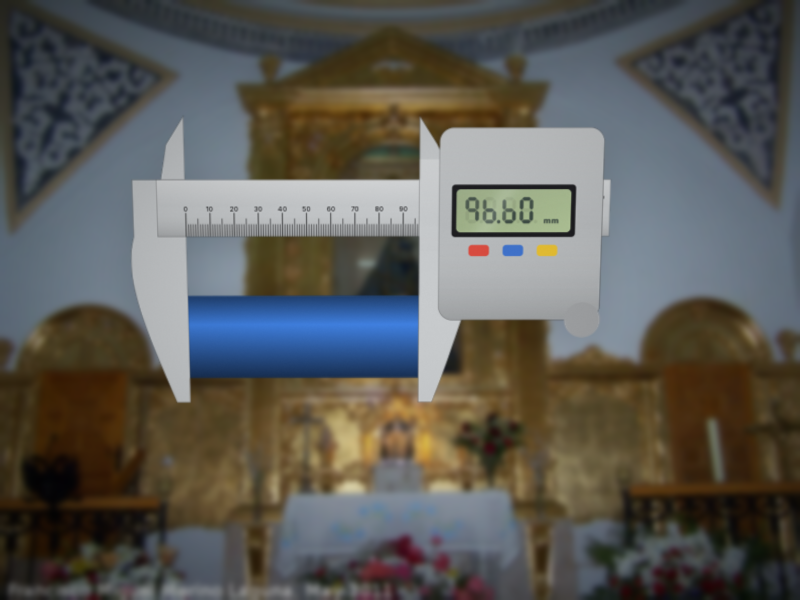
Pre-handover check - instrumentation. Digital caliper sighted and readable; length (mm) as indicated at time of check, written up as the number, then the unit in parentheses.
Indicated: 96.60 (mm)
